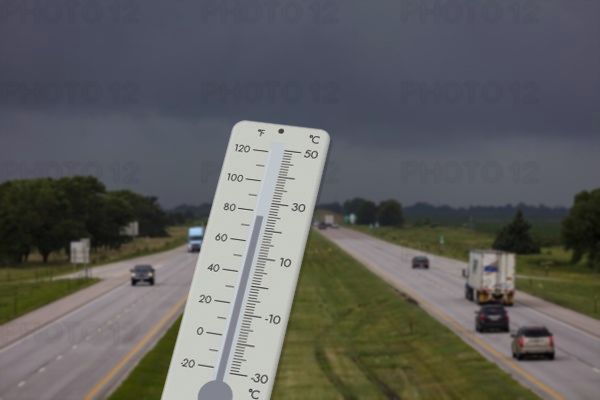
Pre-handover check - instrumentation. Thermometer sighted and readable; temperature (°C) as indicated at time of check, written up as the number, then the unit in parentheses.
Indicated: 25 (°C)
